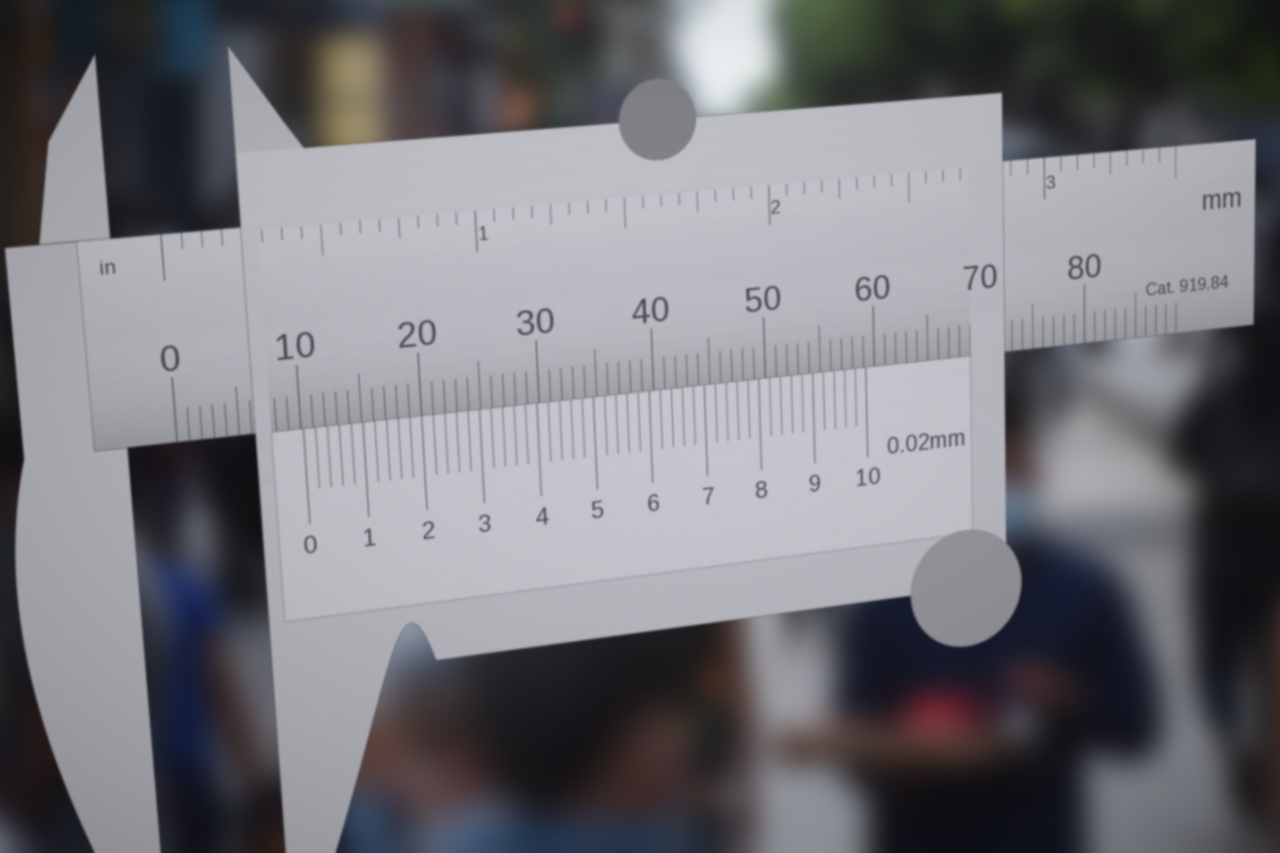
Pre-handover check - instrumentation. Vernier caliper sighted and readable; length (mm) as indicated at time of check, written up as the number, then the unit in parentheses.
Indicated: 10.2 (mm)
